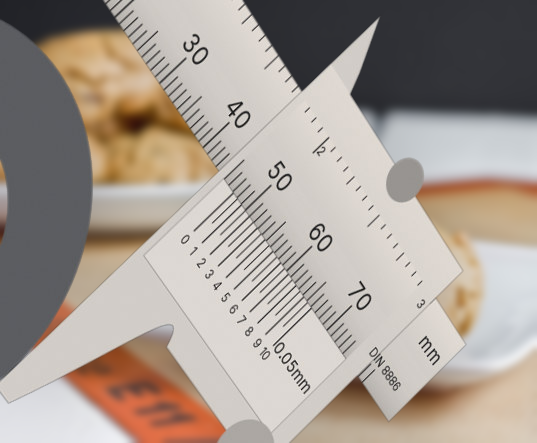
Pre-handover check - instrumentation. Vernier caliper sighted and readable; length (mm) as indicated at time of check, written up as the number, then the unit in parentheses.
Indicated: 47.2 (mm)
